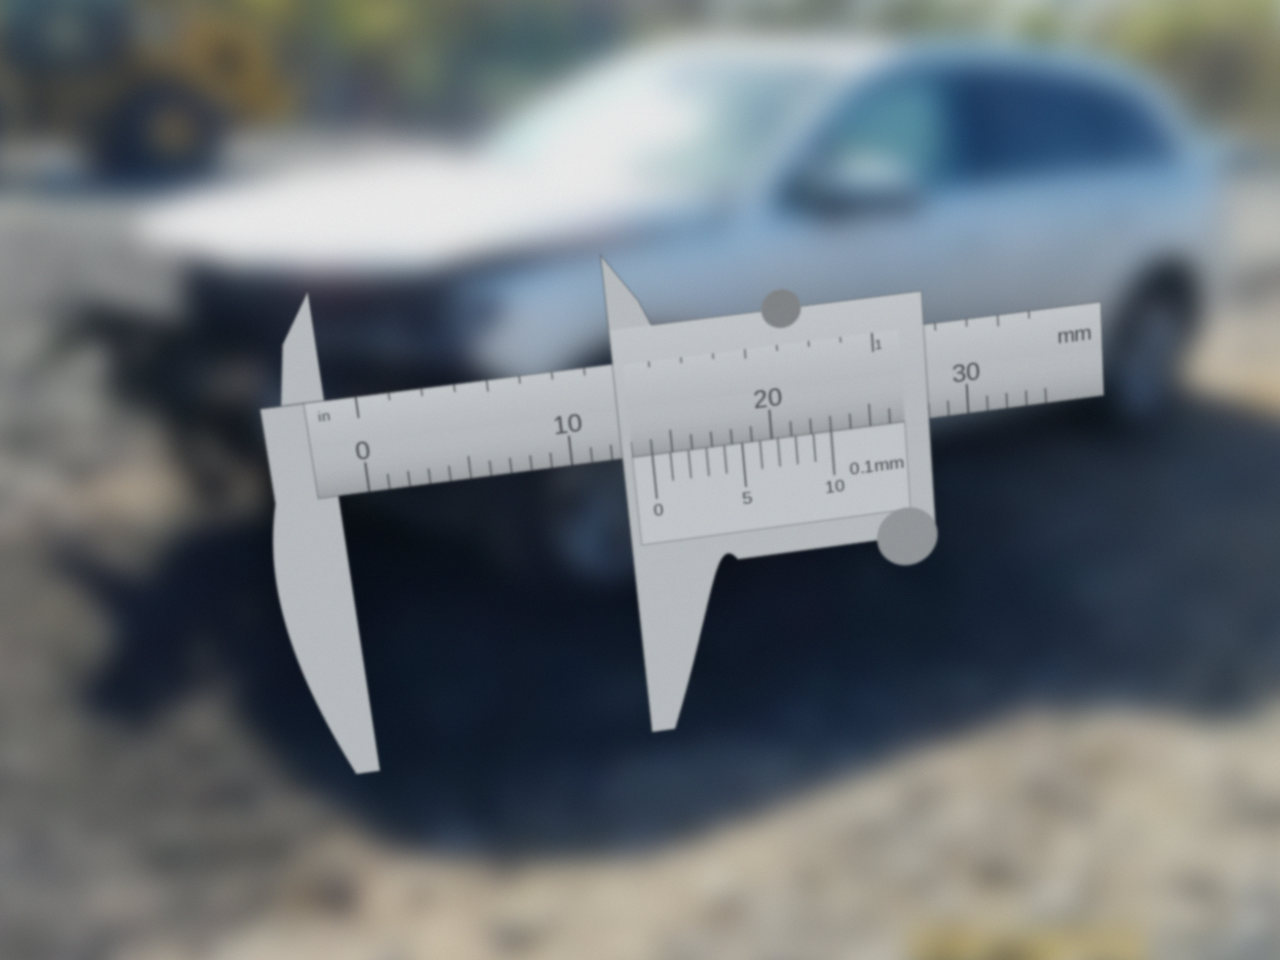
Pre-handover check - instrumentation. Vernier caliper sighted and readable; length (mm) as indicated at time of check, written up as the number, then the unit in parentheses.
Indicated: 14.0 (mm)
